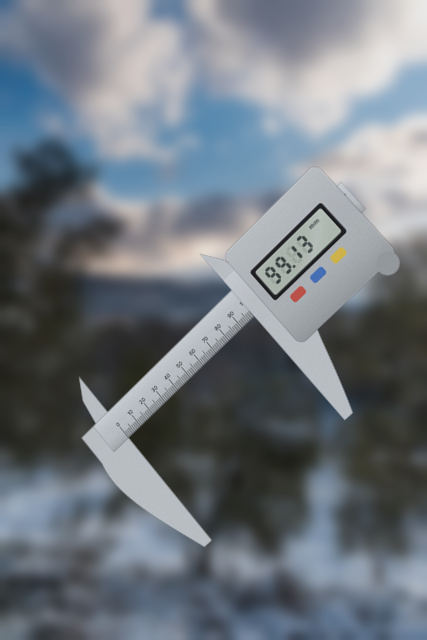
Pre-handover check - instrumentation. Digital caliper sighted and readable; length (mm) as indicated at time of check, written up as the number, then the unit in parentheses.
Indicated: 99.13 (mm)
